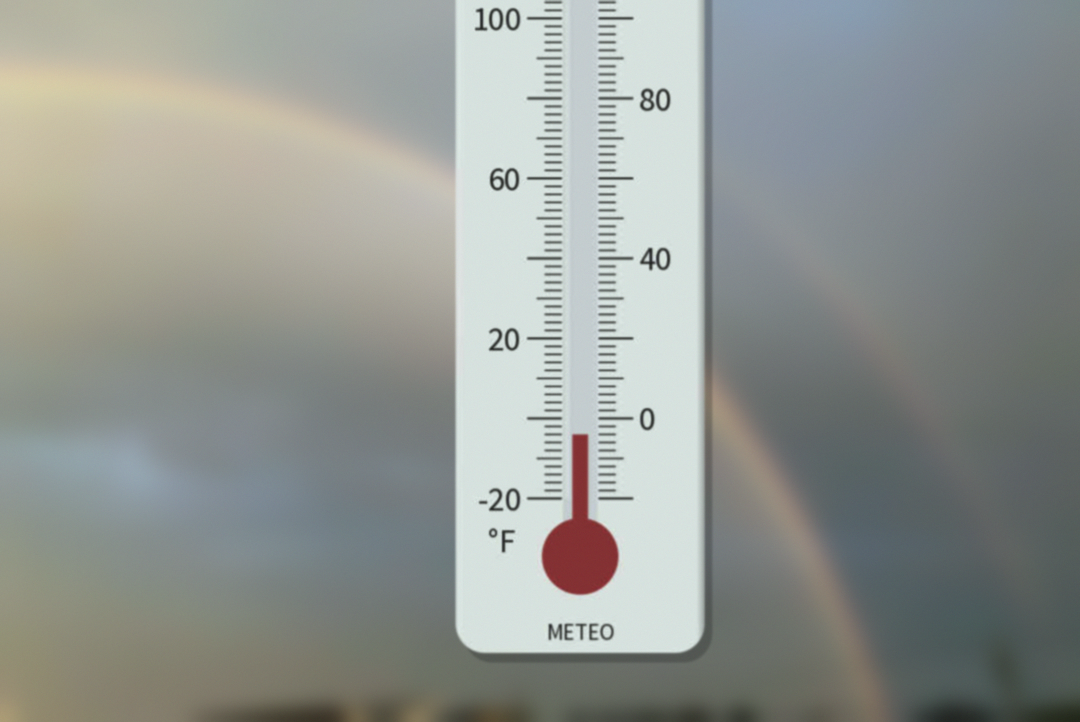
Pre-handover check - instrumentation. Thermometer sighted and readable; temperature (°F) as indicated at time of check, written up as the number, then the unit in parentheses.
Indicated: -4 (°F)
